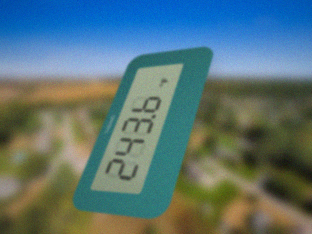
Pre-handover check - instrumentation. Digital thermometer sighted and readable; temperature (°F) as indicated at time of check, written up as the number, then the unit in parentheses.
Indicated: 243.6 (°F)
